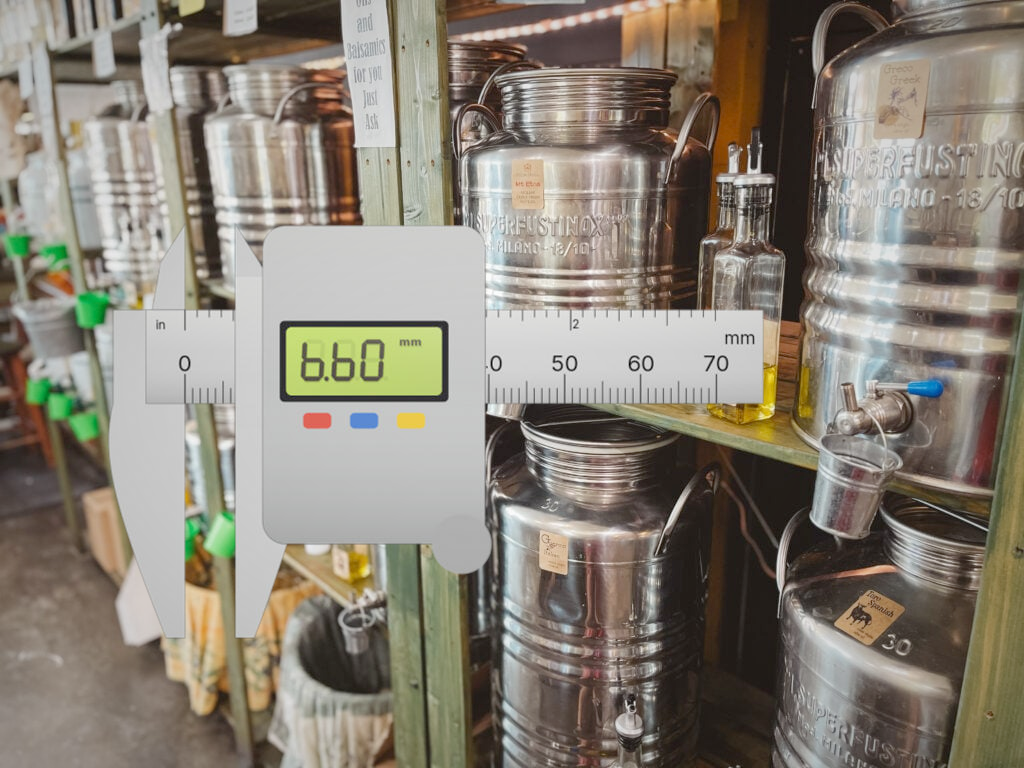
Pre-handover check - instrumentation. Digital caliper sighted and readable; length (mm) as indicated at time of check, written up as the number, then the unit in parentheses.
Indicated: 6.60 (mm)
